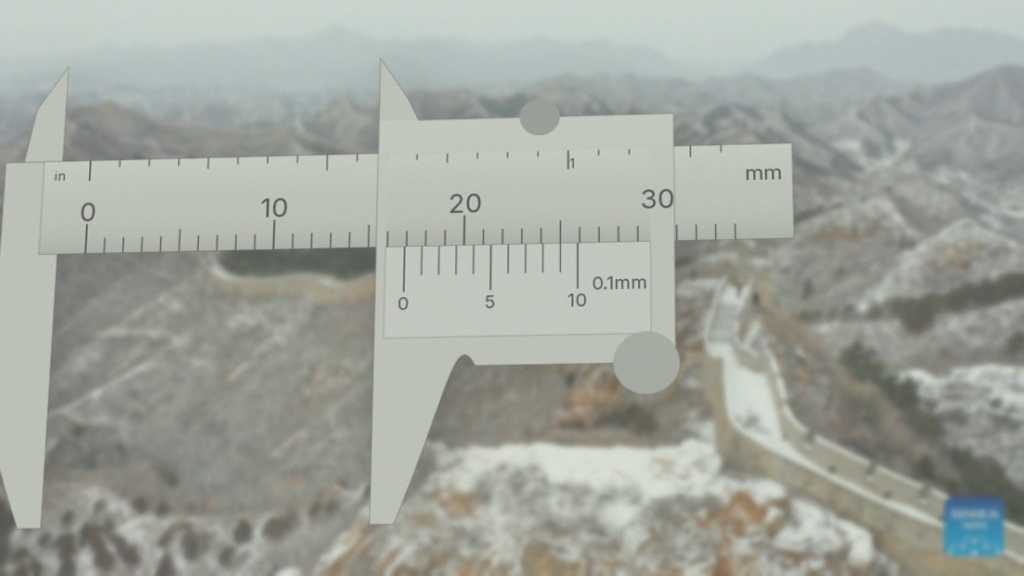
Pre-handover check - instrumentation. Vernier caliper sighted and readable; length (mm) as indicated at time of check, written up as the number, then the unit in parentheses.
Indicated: 16.9 (mm)
